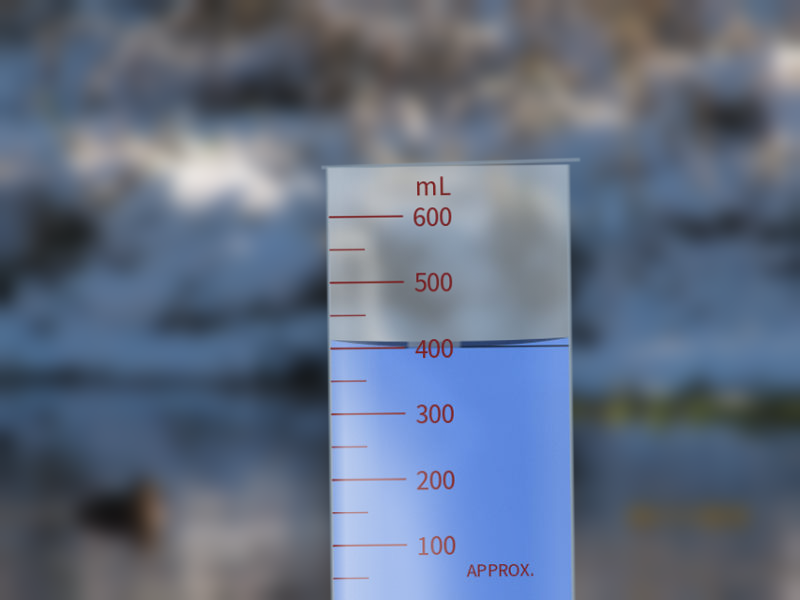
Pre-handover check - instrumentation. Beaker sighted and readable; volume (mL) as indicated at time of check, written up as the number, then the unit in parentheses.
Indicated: 400 (mL)
